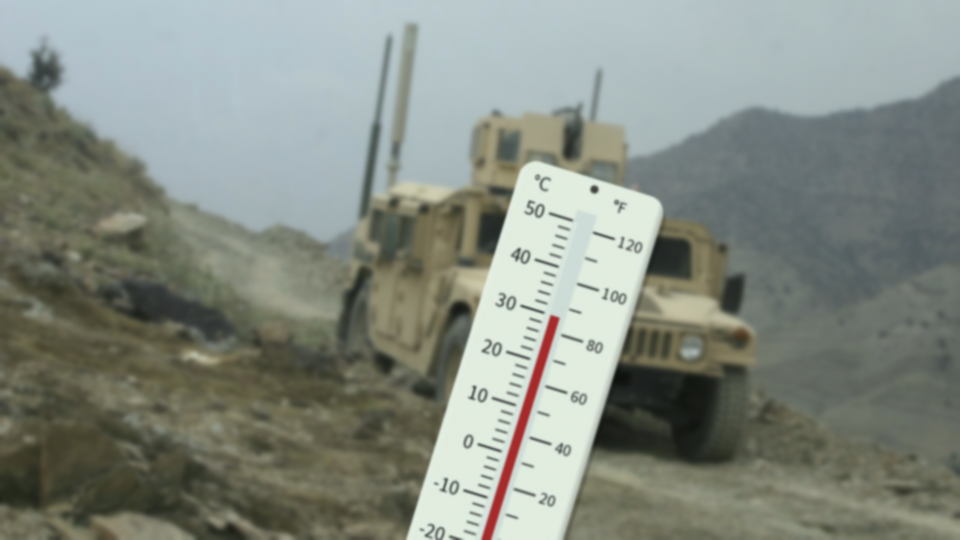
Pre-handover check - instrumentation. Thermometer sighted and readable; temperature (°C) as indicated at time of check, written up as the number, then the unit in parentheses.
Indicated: 30 (°C)
